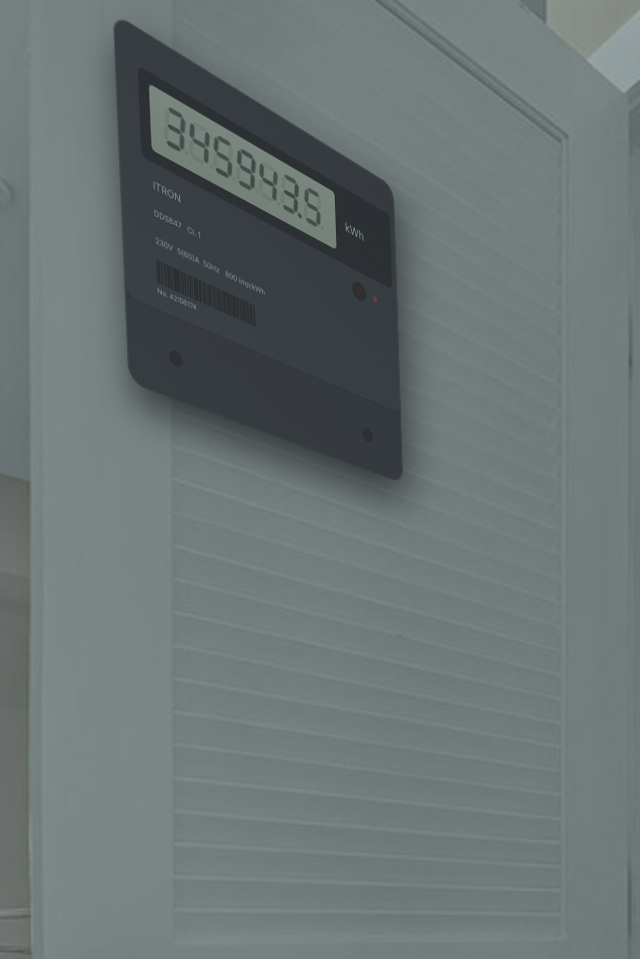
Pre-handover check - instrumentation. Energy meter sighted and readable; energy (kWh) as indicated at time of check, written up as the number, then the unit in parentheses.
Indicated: 345943.5 (kWh)
